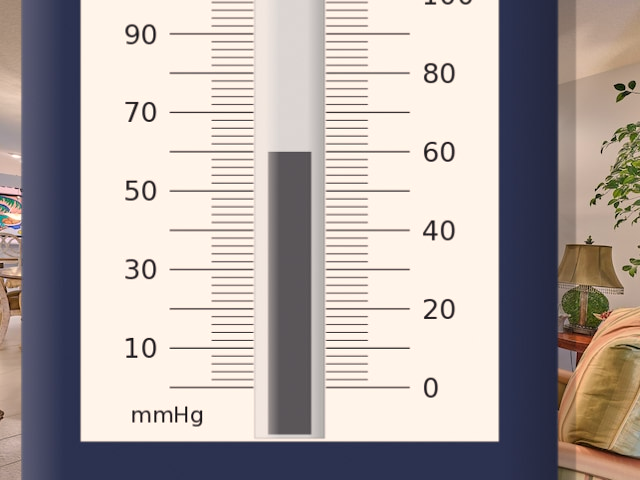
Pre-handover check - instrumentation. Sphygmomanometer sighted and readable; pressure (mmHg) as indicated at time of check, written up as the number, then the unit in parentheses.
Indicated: 60 (mmHg)
